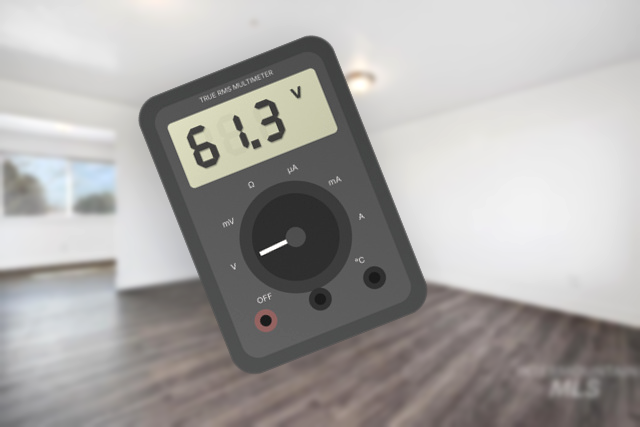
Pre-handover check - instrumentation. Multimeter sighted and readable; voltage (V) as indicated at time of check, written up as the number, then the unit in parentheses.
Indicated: 61.3 (V)
